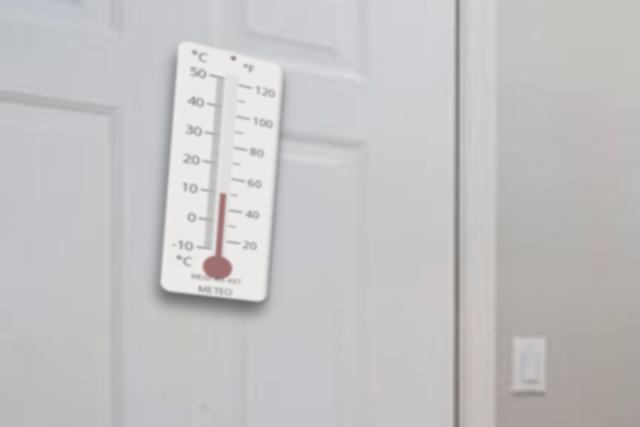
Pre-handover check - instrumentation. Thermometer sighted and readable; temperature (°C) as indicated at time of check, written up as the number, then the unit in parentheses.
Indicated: 10 (°C)
